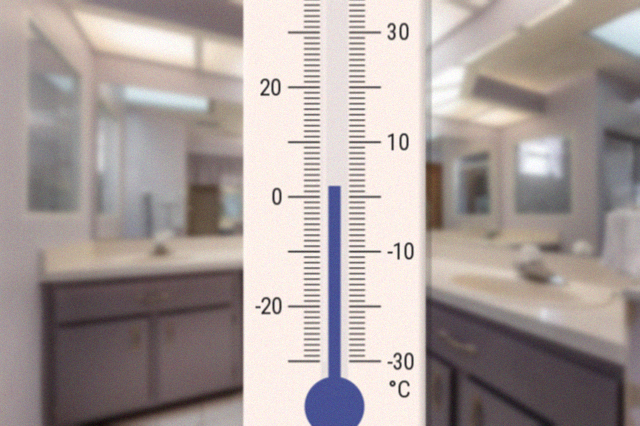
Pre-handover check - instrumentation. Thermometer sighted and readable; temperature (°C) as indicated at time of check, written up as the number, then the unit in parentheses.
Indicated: 2 (°C)
